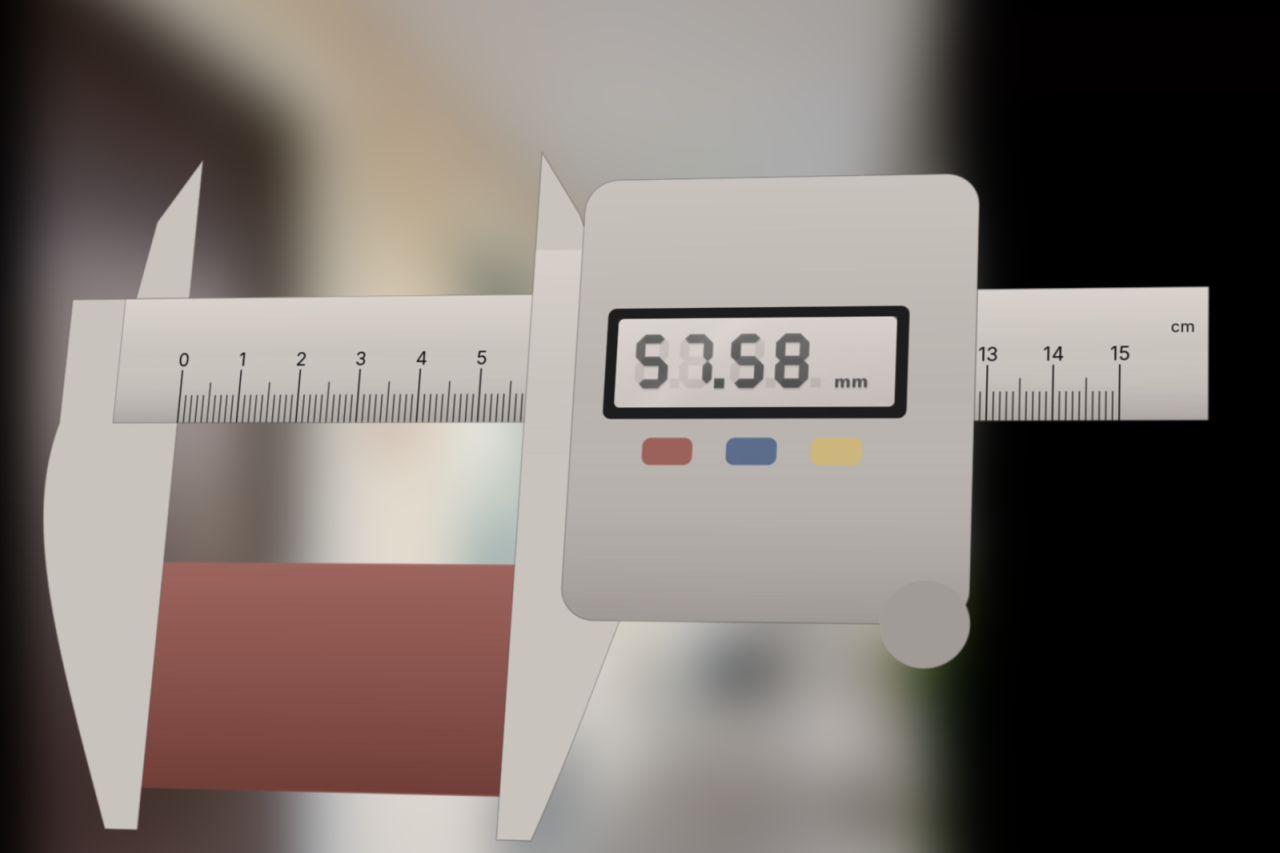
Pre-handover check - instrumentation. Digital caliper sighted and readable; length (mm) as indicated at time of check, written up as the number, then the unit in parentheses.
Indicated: 57.58 (mm)
